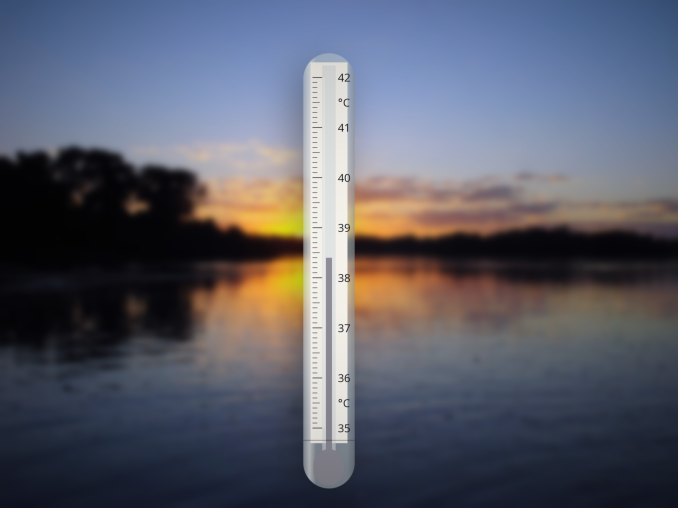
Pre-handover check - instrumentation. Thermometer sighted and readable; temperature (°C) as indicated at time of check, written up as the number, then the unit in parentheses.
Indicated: 38.4 (°C)
